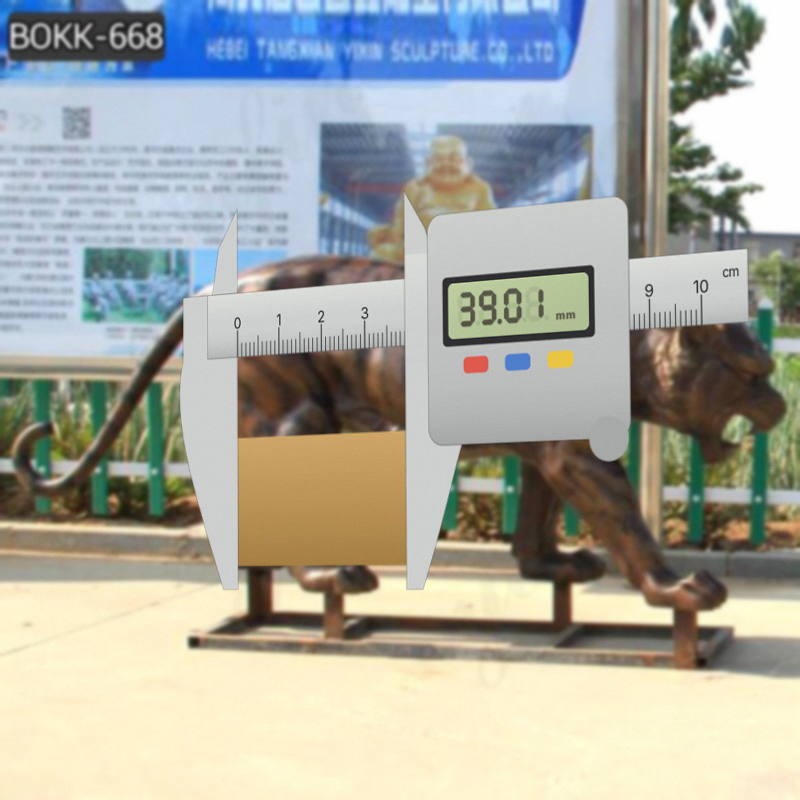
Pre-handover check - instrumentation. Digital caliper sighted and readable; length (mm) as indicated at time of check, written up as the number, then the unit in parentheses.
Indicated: 39.01 (mm)
